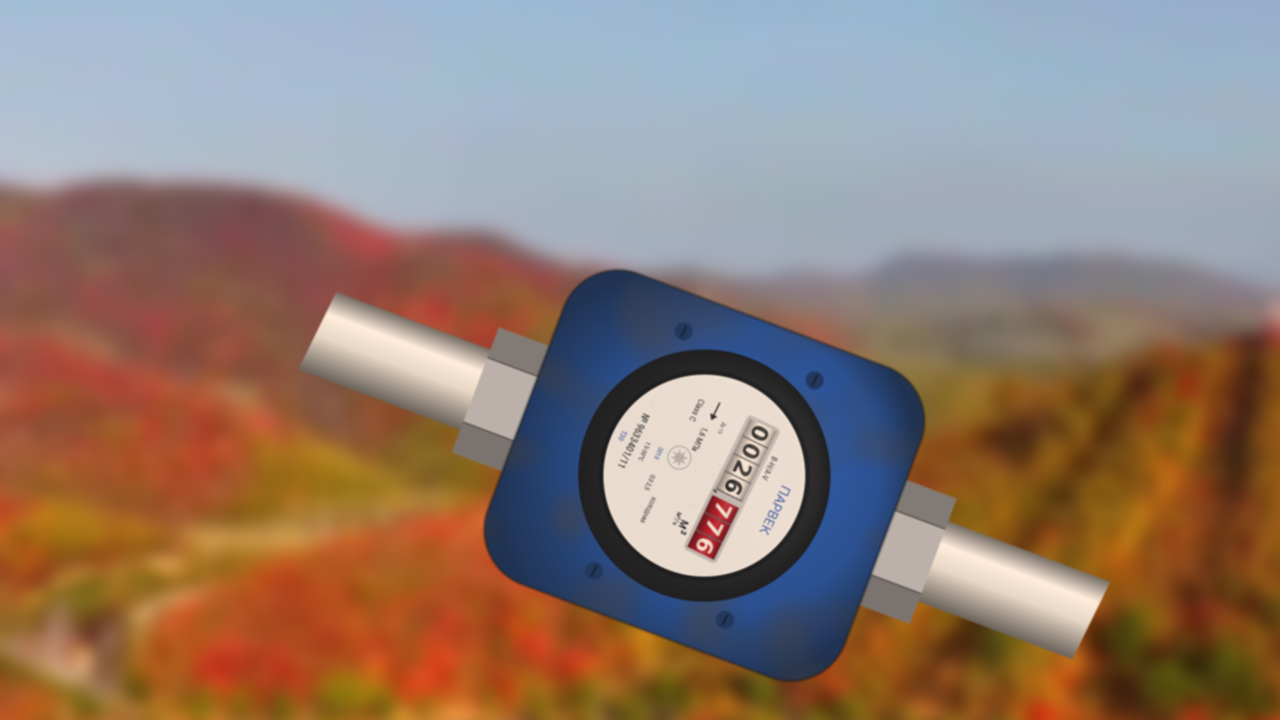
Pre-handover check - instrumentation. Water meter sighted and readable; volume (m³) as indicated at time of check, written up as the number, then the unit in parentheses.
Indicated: 26.776 (m³)
